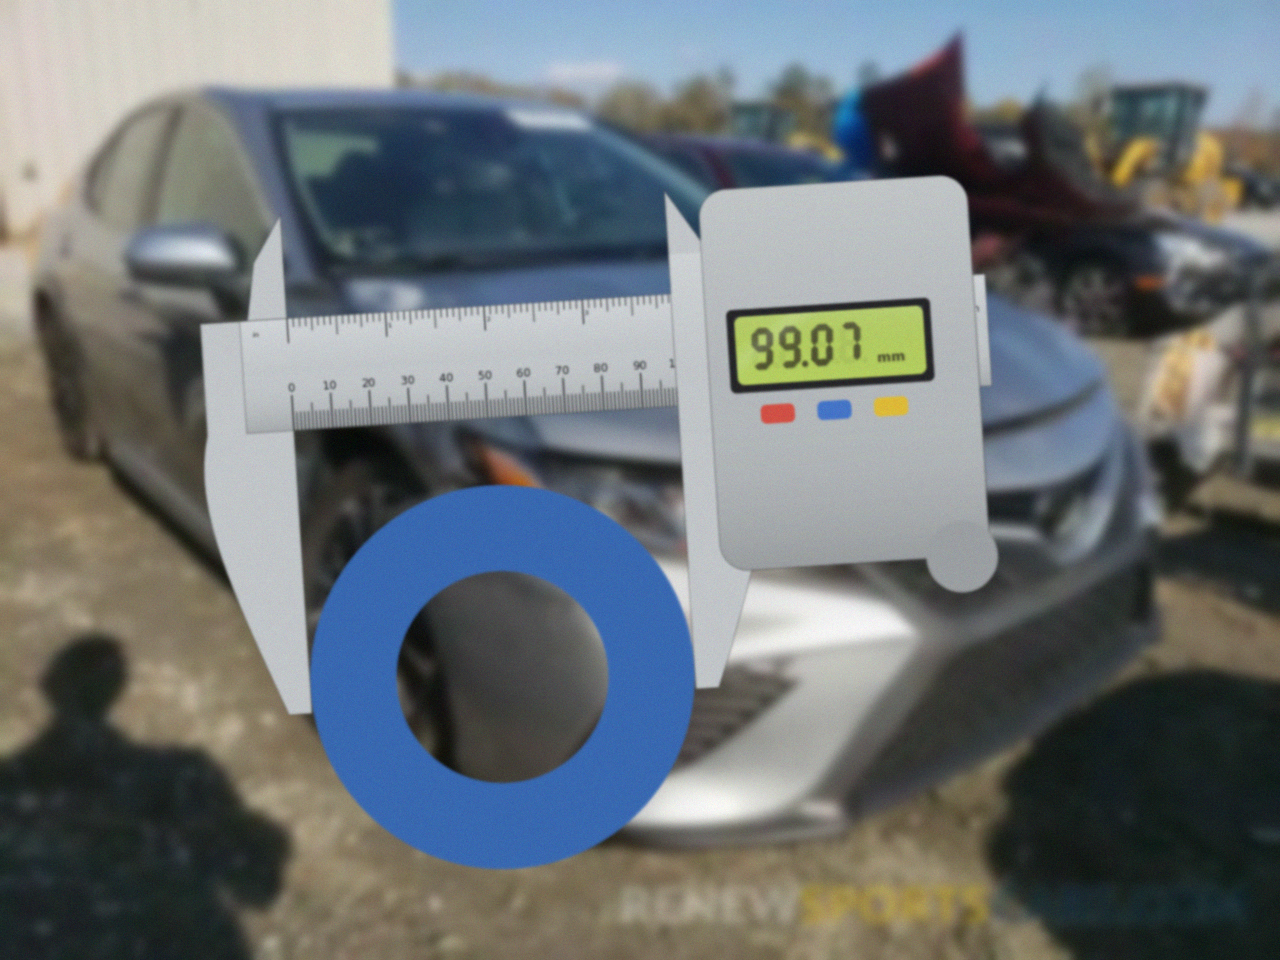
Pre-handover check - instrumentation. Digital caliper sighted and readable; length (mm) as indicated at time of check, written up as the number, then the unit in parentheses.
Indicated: 99.07 (mm)
